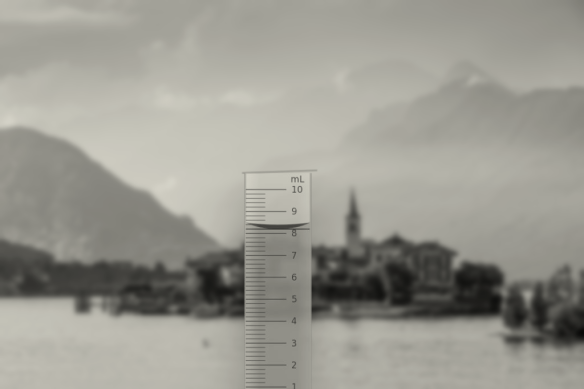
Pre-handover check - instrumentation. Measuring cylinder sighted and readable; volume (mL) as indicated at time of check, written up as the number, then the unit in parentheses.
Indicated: 8.2 (mL)
